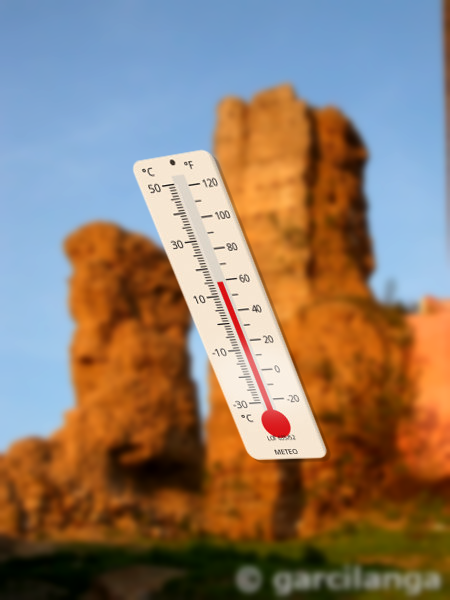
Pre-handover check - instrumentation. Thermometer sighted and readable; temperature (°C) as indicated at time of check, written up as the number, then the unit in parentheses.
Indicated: 15 (°C)
